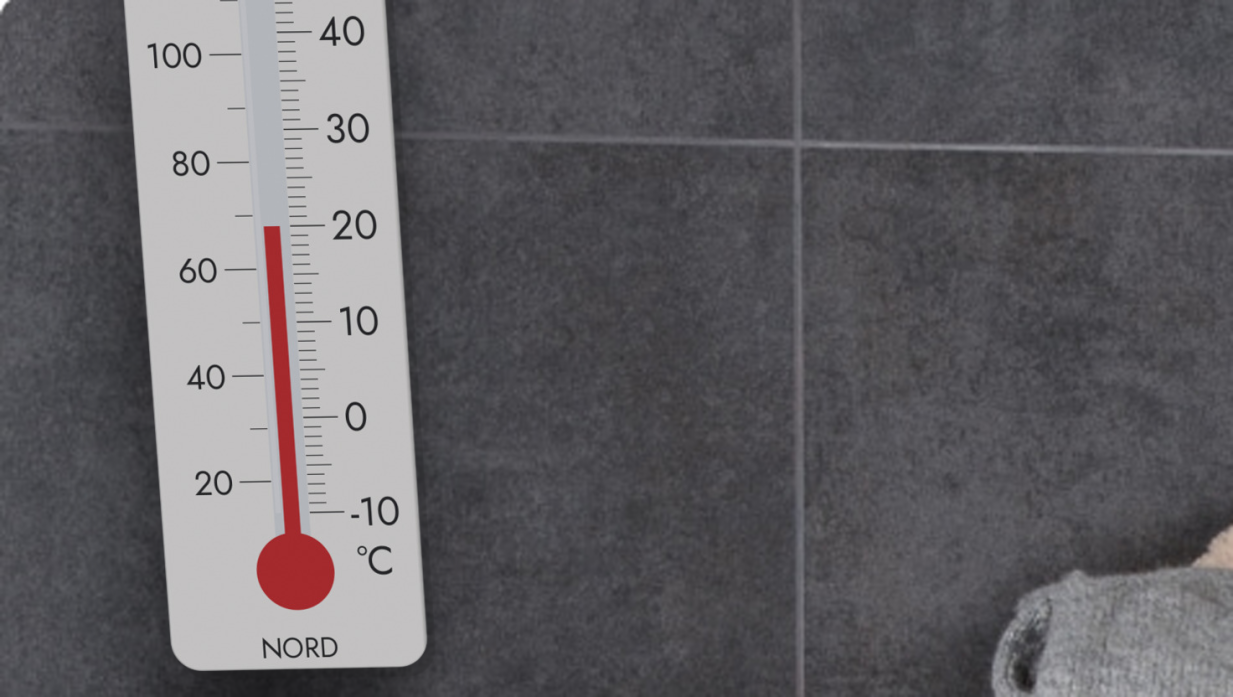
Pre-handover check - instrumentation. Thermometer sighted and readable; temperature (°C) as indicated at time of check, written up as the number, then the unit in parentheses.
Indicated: 20 (°C)
